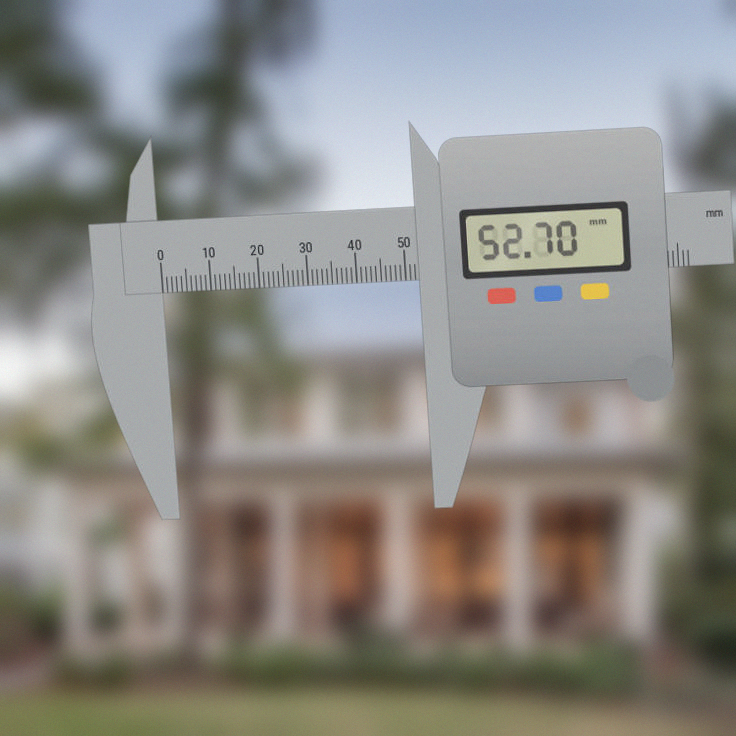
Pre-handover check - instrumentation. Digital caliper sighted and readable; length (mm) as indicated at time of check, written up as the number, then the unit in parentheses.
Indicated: 52.70 (mm)
